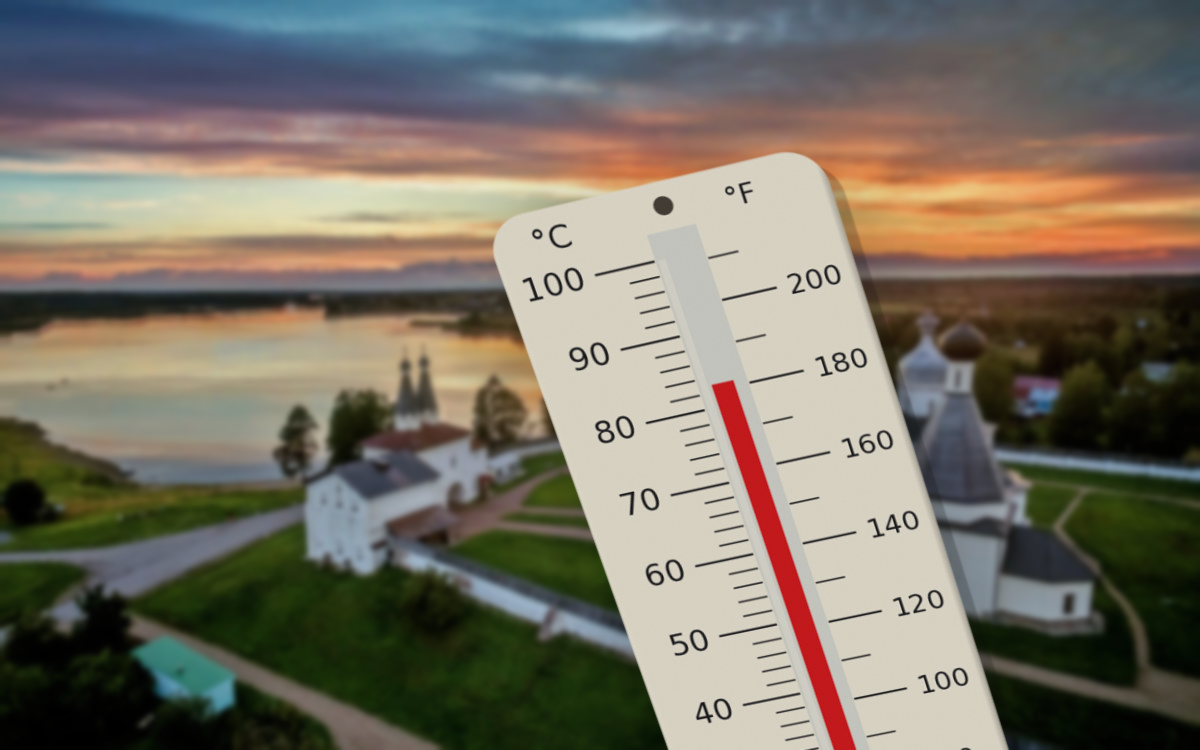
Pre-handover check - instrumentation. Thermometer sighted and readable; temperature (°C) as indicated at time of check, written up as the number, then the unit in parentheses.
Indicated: 83 (°C)
